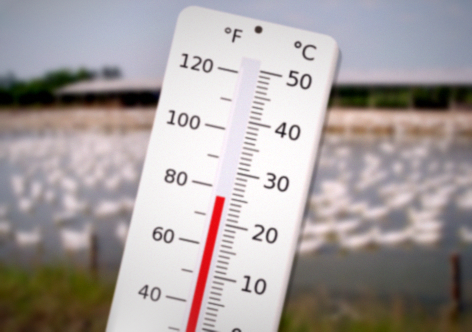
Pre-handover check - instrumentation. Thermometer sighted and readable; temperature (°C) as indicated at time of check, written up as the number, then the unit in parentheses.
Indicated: 25 (°C)
